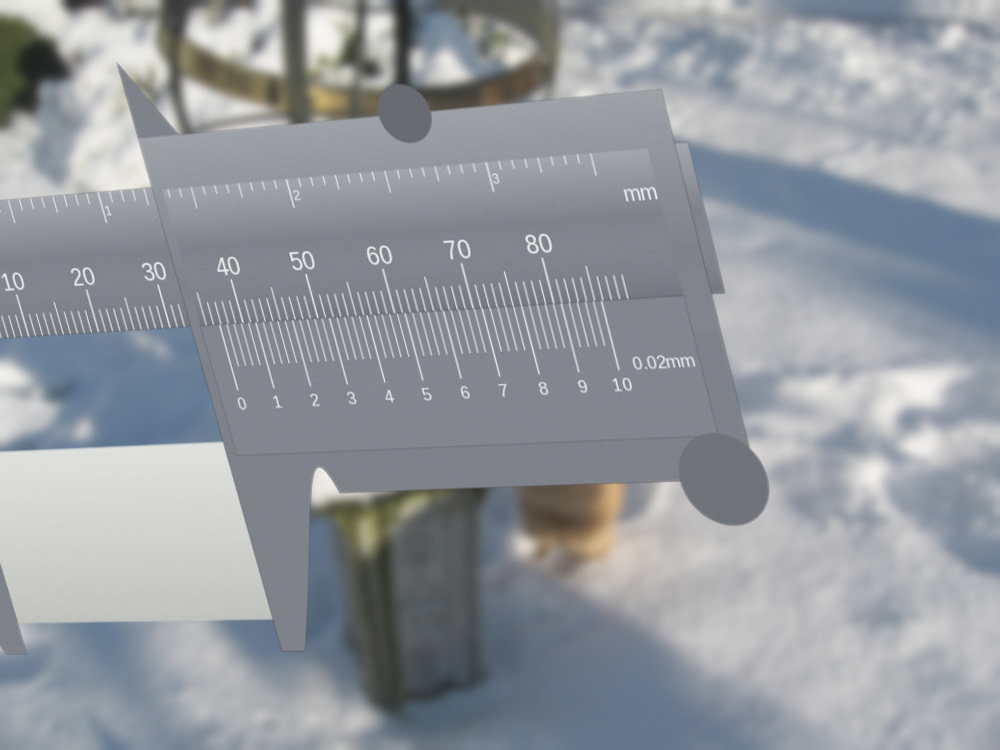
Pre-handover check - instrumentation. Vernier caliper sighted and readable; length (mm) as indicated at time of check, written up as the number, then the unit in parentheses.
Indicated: 36.8 (mm)
